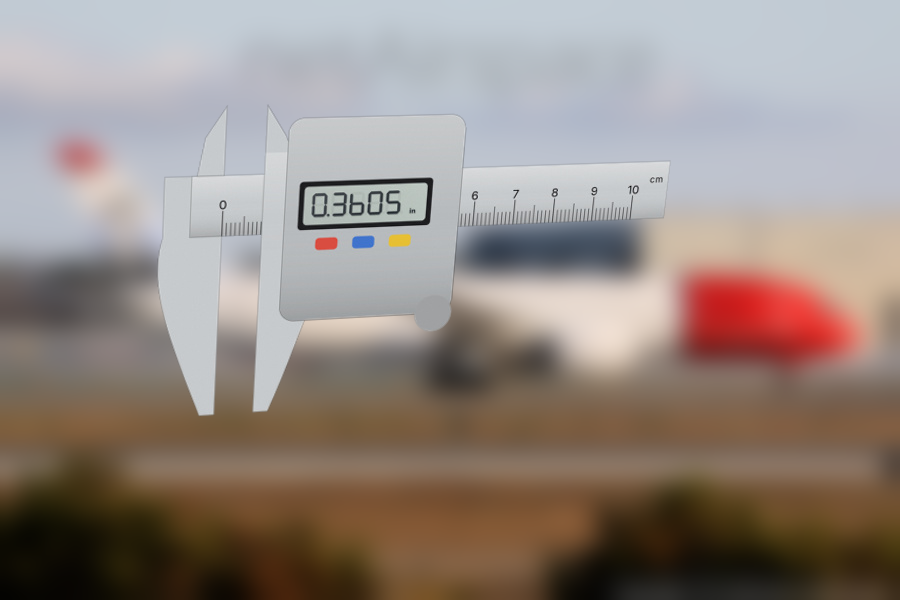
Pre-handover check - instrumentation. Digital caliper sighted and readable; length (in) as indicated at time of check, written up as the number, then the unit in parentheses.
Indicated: 0.3605 (in)
